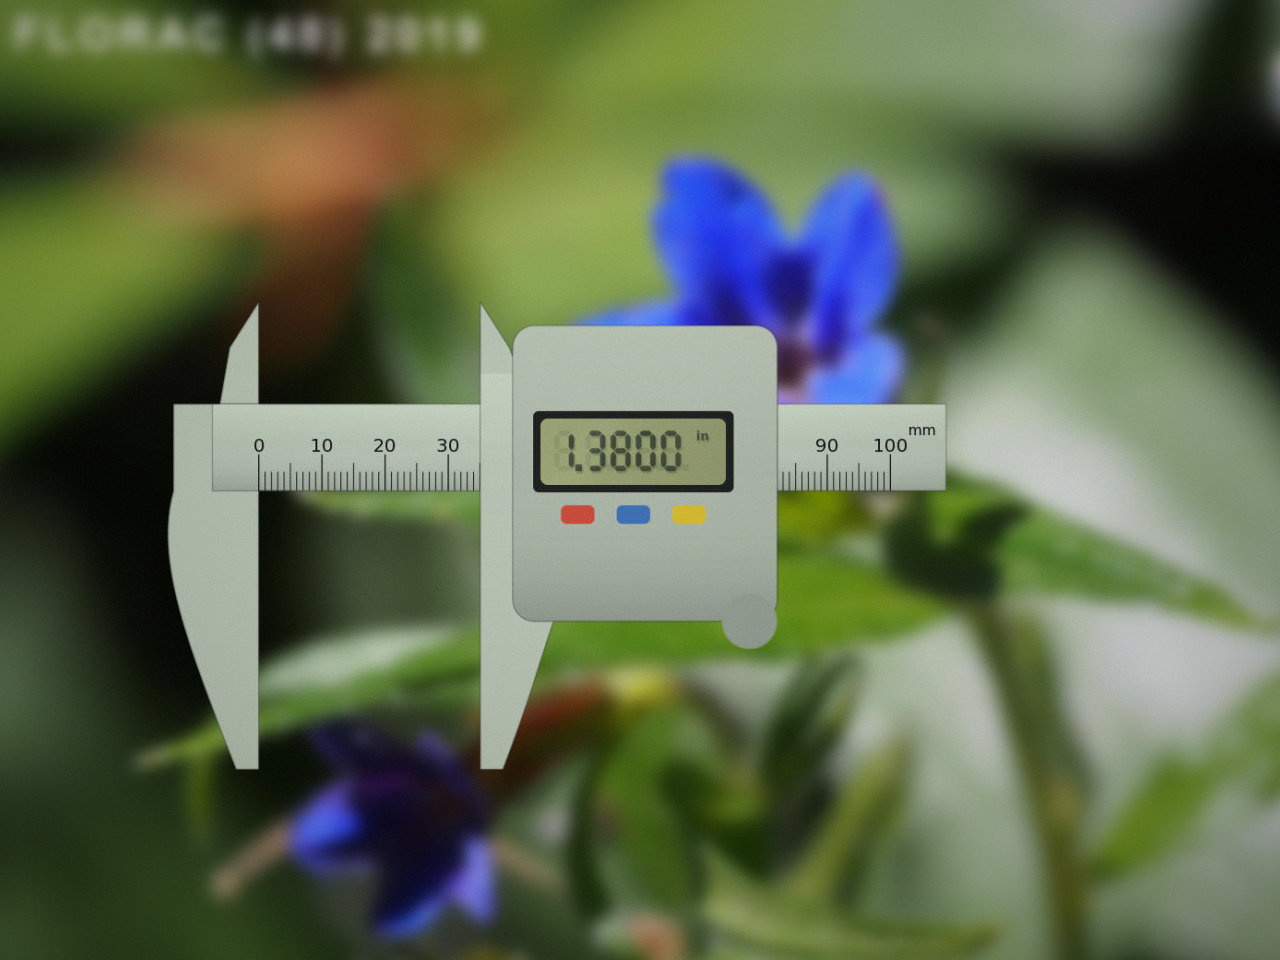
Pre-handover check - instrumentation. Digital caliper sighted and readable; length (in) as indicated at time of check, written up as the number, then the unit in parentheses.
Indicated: 1.3800 (in)
